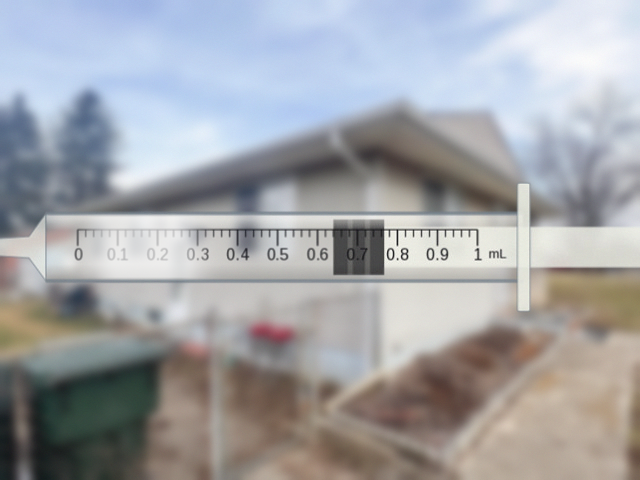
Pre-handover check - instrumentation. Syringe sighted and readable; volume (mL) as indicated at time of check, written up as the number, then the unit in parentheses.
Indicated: 0.64 (mL)
